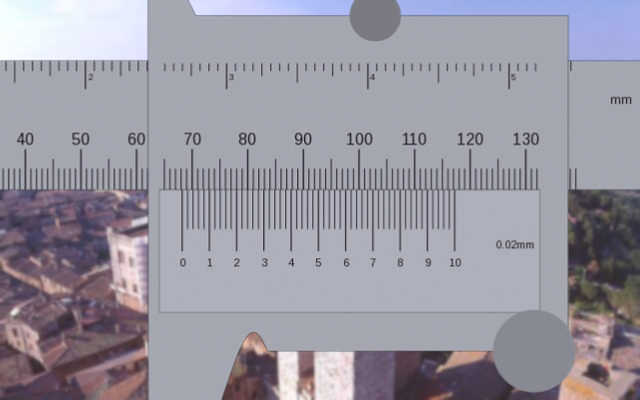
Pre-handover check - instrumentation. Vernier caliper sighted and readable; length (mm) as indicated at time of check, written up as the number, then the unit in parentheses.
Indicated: 68.2 (mm)
